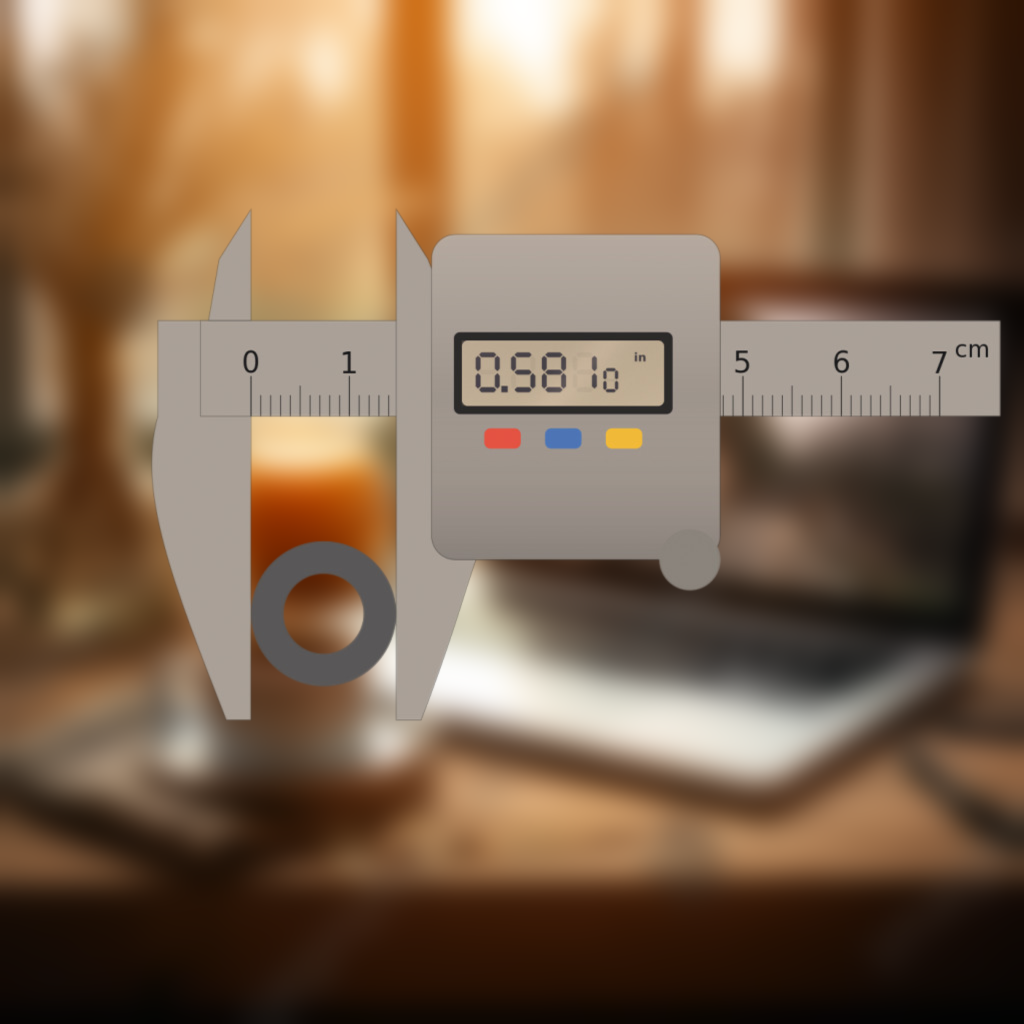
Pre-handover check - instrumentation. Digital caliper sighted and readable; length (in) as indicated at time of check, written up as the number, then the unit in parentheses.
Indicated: 0.5810 (in)
